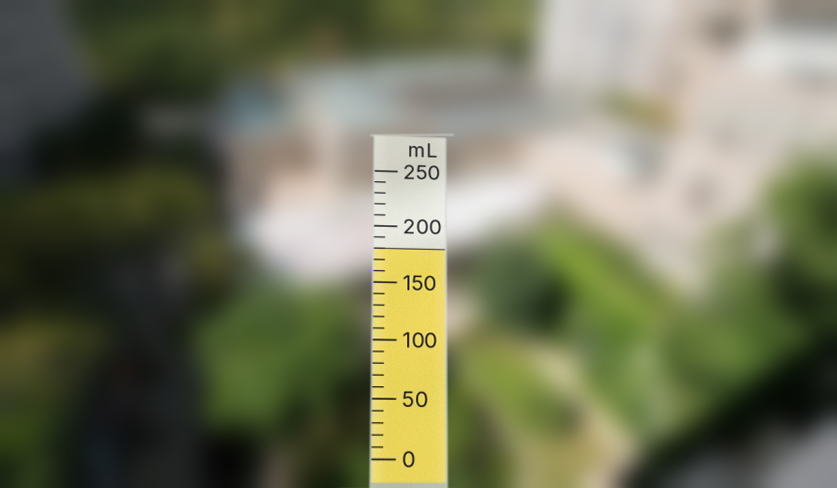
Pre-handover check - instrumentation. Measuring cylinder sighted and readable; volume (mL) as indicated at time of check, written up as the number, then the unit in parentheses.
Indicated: 180 (mL)
